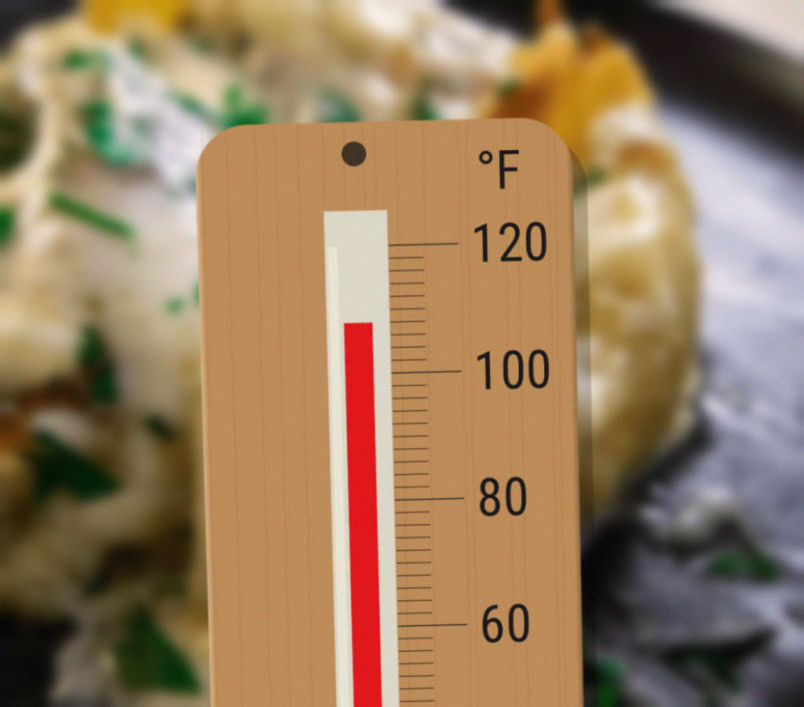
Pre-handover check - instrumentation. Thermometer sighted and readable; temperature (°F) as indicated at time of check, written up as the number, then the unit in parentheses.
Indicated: 108 (°F)
